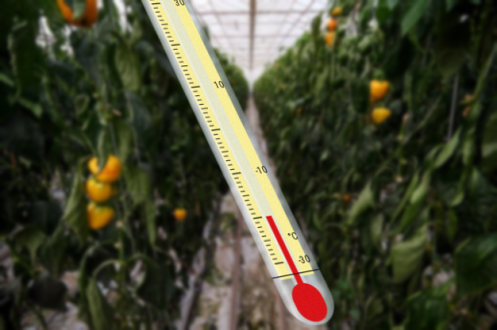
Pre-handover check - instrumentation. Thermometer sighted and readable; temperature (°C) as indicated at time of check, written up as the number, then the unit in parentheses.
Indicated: -20 (°C)
